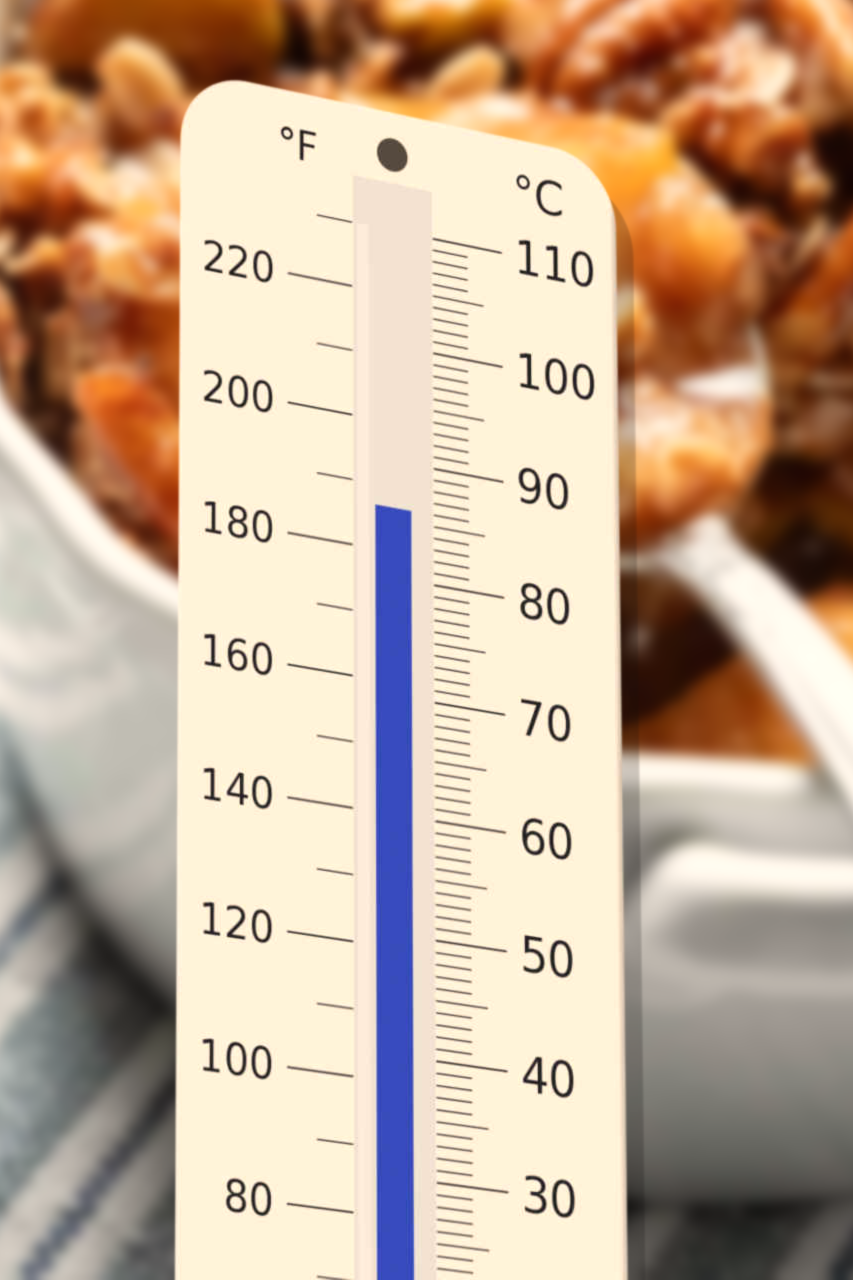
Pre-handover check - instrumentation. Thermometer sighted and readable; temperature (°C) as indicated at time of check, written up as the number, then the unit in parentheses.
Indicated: 86 (°C)
